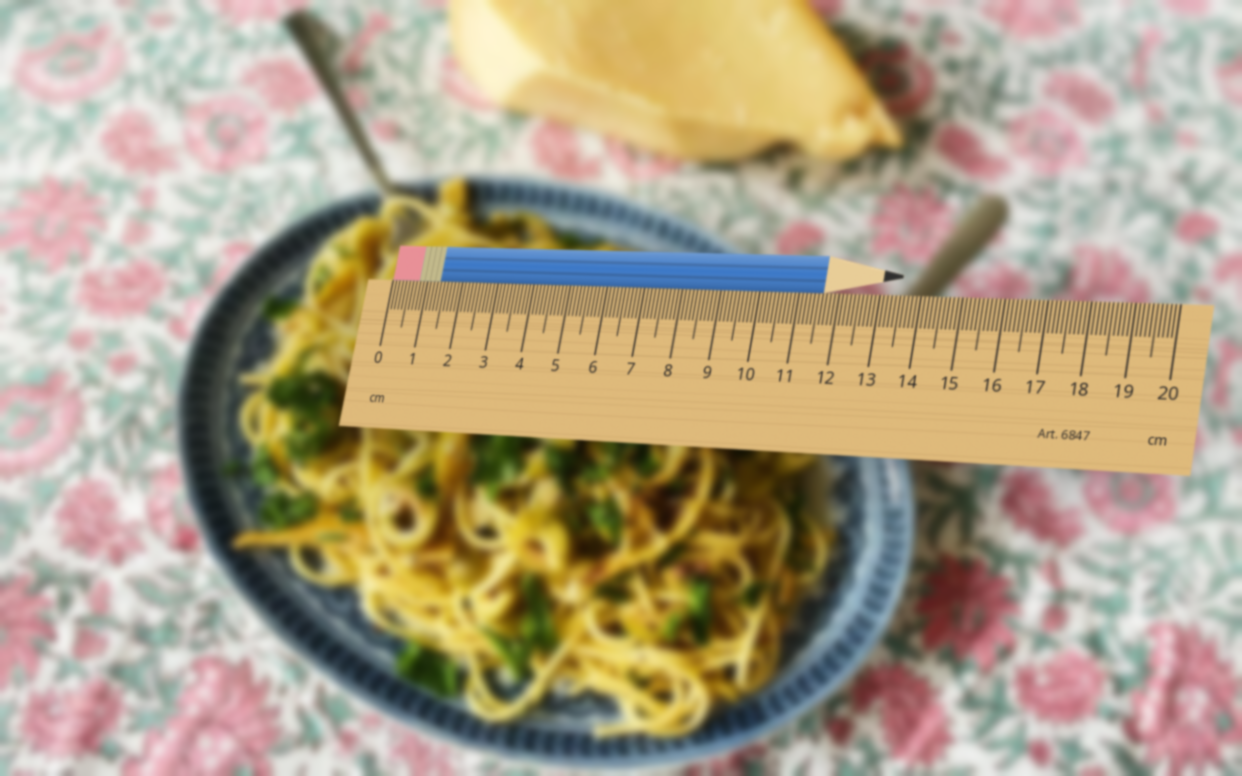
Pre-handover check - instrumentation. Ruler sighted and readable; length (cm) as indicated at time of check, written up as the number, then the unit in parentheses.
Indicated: 13.5 (cm)
